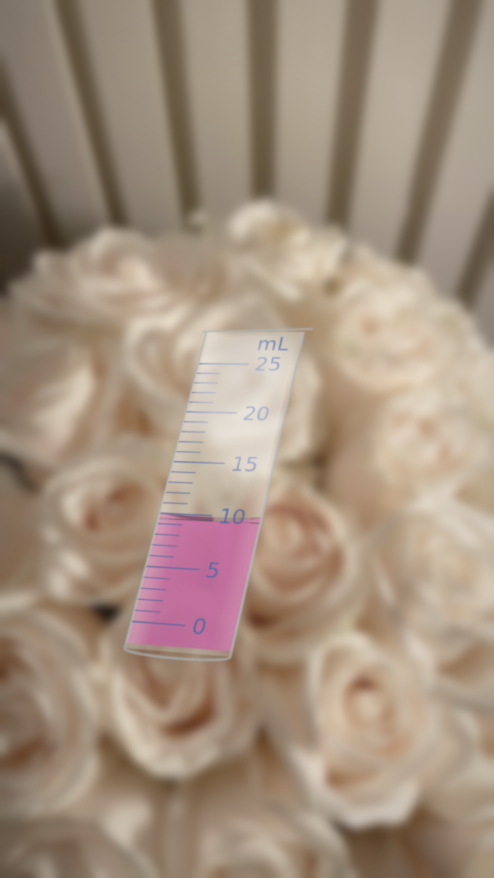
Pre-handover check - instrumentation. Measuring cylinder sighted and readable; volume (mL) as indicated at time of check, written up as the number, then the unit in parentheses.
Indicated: 9.5 (mL)
